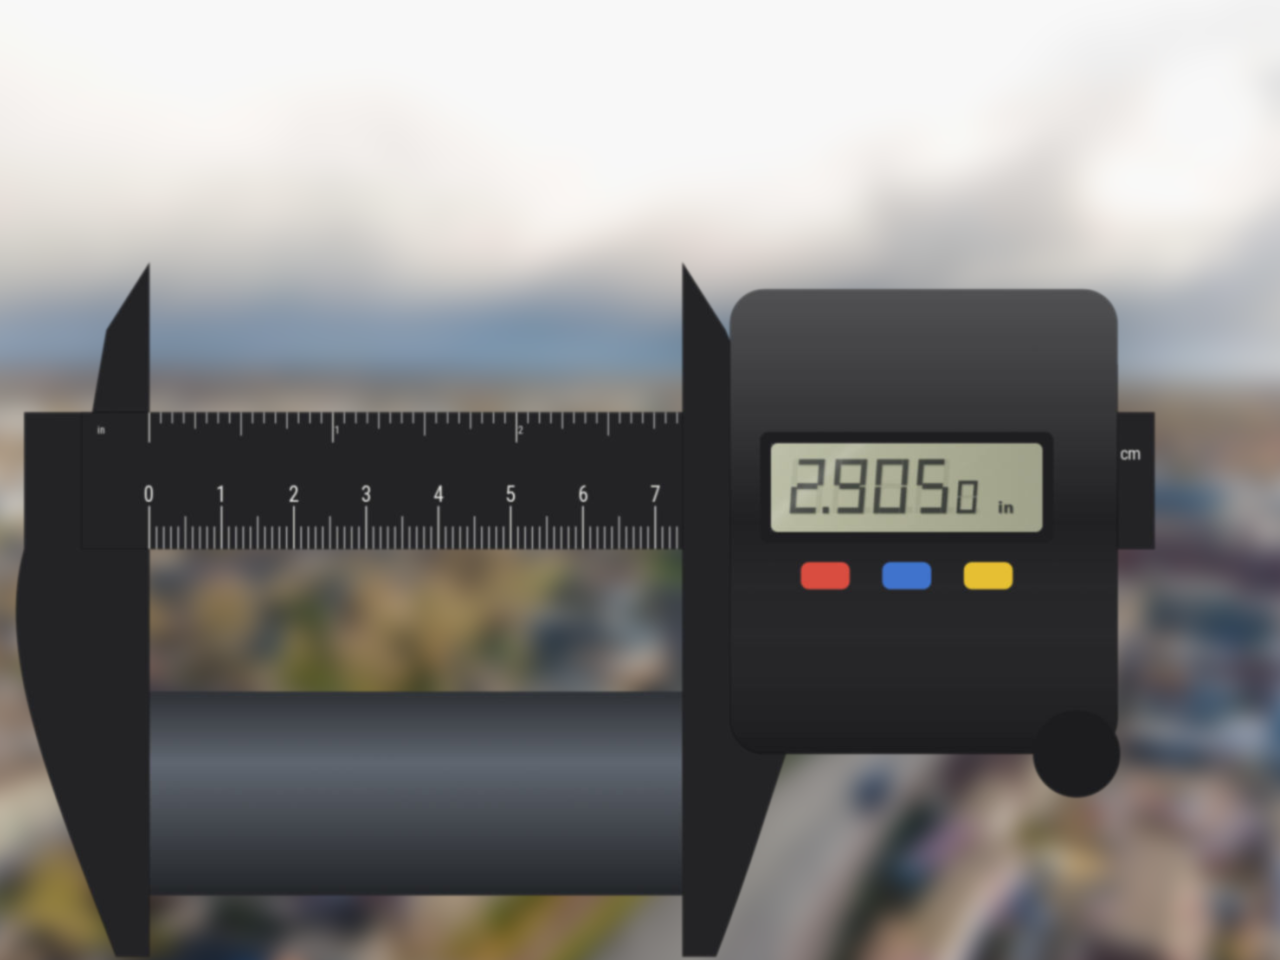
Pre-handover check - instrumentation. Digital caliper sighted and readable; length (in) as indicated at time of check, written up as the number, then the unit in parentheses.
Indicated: 2.9050 (in)
